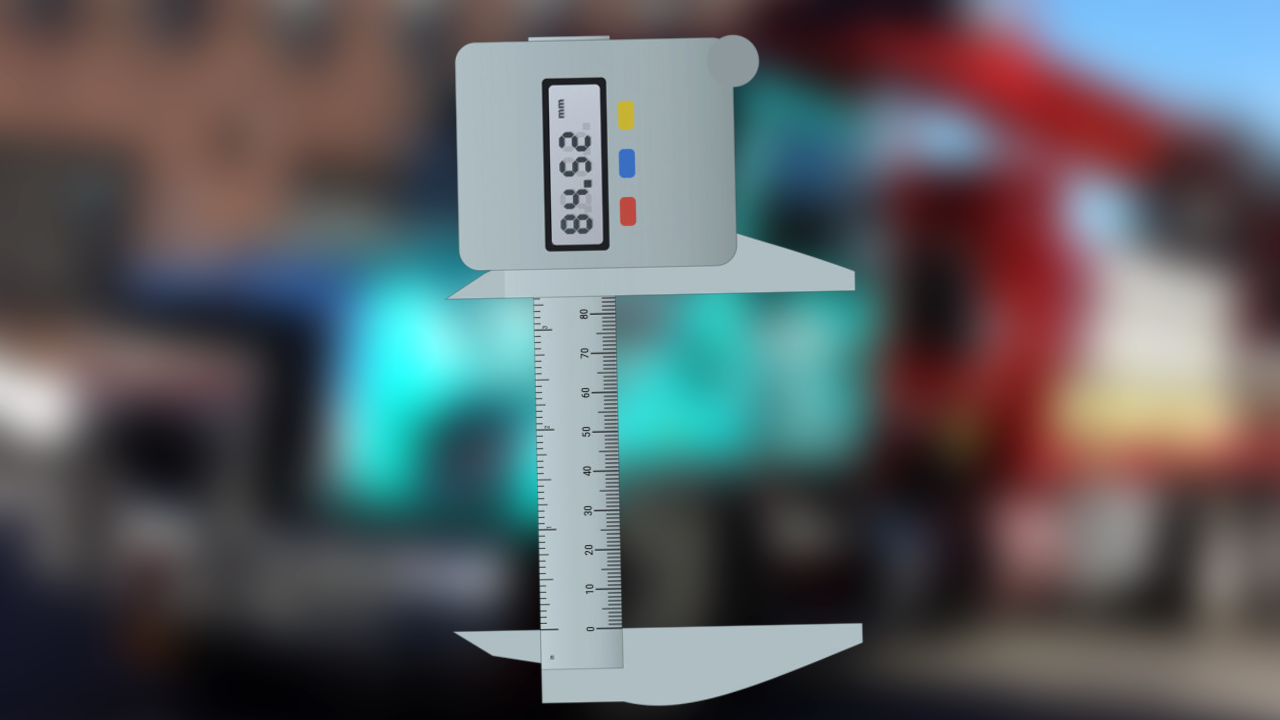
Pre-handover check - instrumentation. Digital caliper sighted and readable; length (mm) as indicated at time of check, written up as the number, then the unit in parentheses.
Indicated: 84.52 (mm)
